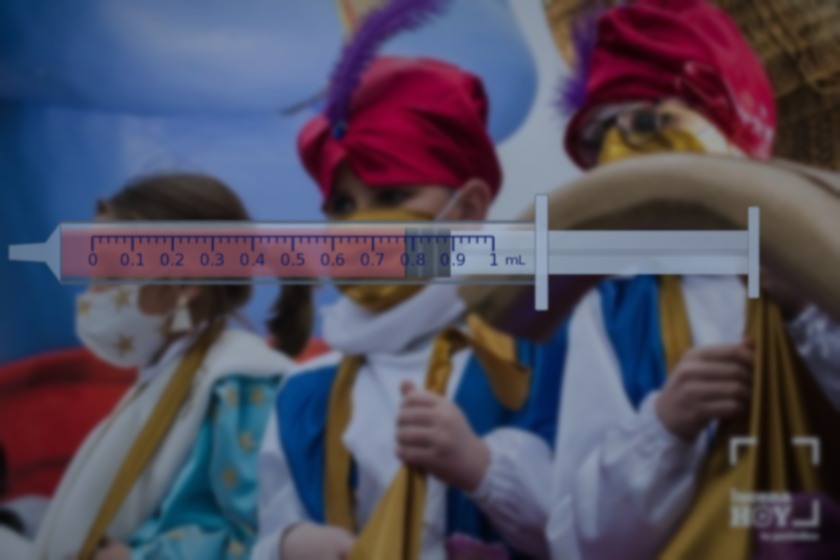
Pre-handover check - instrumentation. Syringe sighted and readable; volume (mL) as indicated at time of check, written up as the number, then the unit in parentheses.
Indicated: 0.78 (mL)
